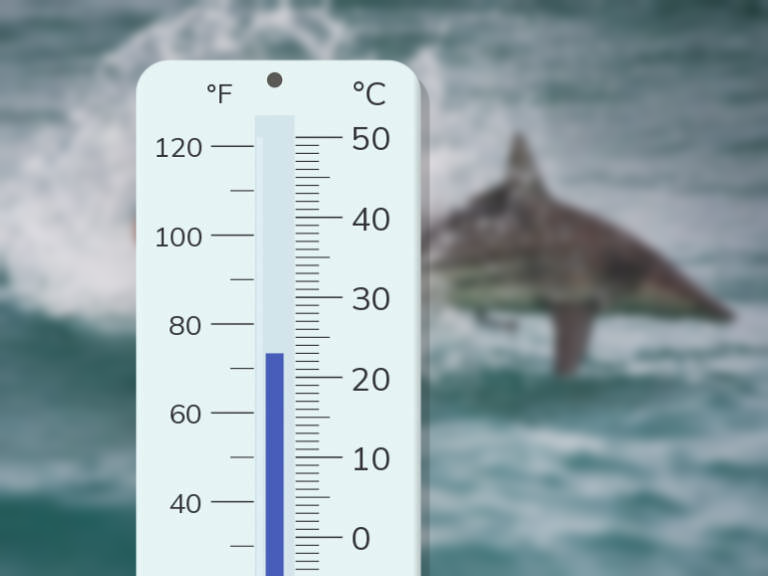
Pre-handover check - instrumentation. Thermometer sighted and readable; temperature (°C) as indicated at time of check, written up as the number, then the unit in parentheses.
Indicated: 23 (°C)
